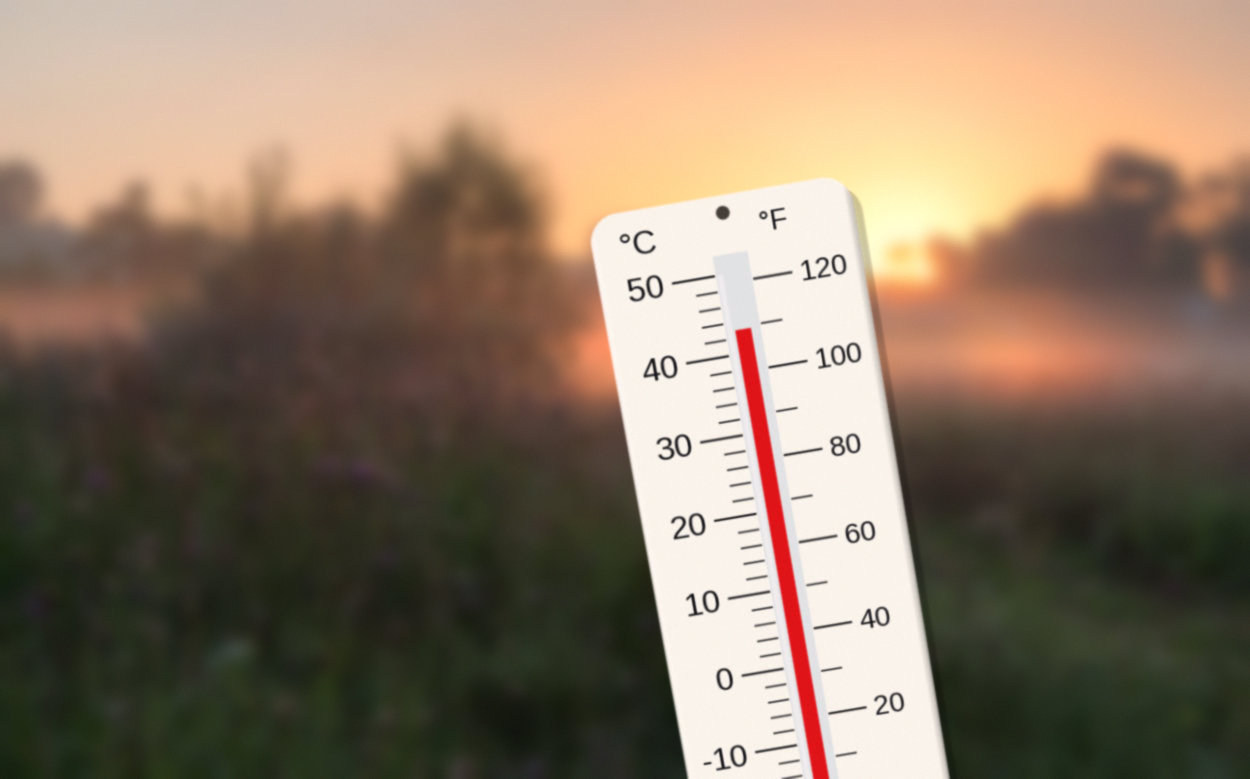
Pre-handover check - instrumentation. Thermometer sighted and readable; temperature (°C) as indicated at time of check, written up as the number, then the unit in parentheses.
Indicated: 43 (°C)
